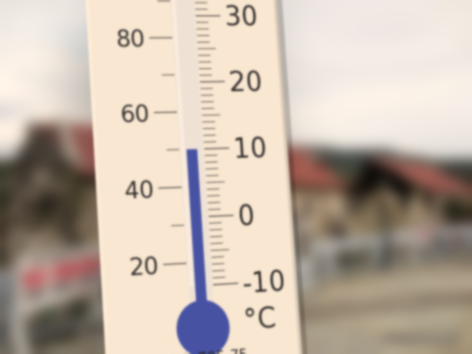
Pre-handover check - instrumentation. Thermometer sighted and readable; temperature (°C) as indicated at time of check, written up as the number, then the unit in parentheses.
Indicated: 10 (°C)
